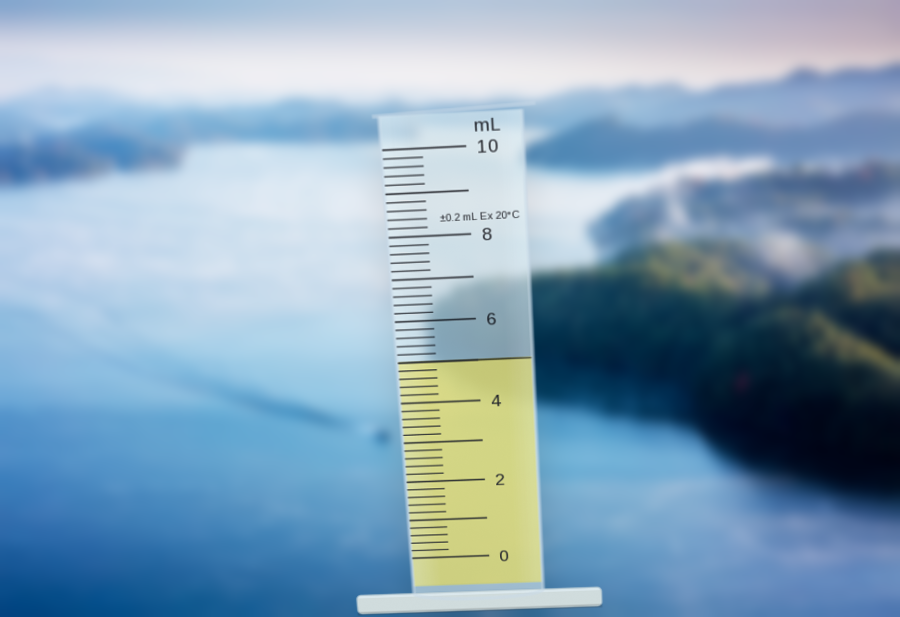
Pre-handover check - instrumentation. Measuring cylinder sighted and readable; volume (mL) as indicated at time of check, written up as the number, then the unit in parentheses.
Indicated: 5 (mL)
